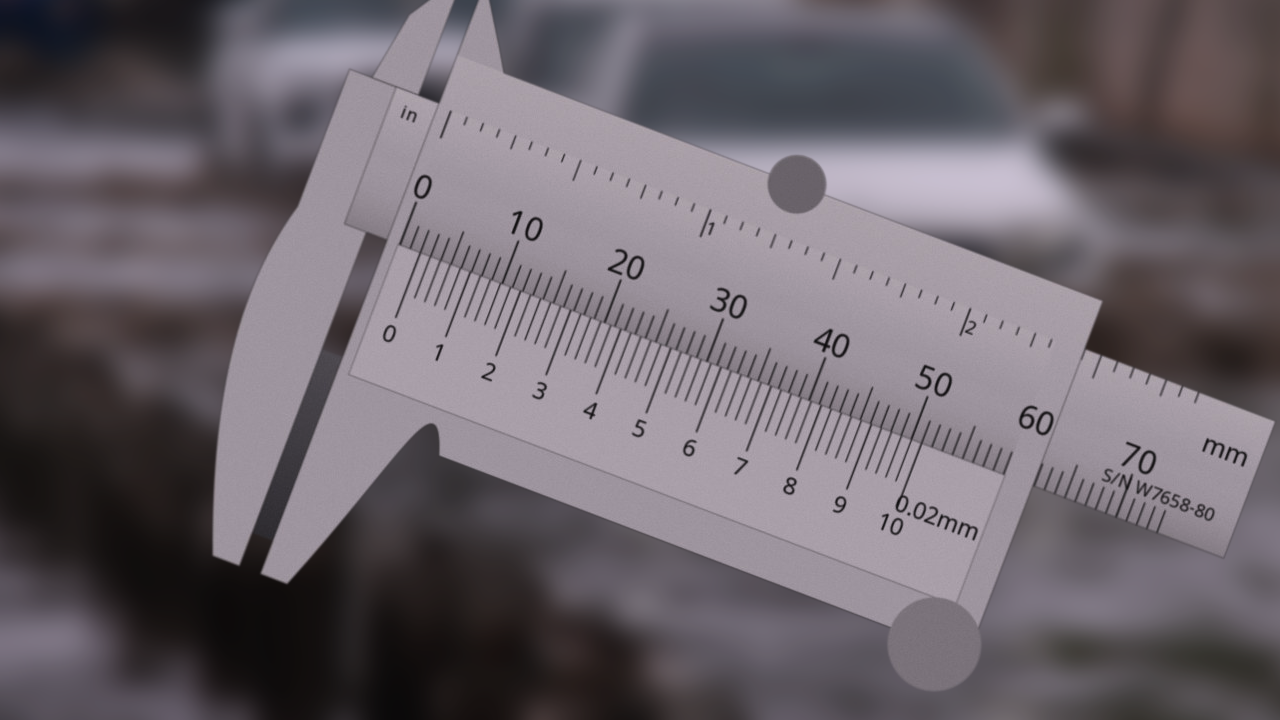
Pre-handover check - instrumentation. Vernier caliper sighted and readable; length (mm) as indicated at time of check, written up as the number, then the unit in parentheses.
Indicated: 2.0 (mm)
